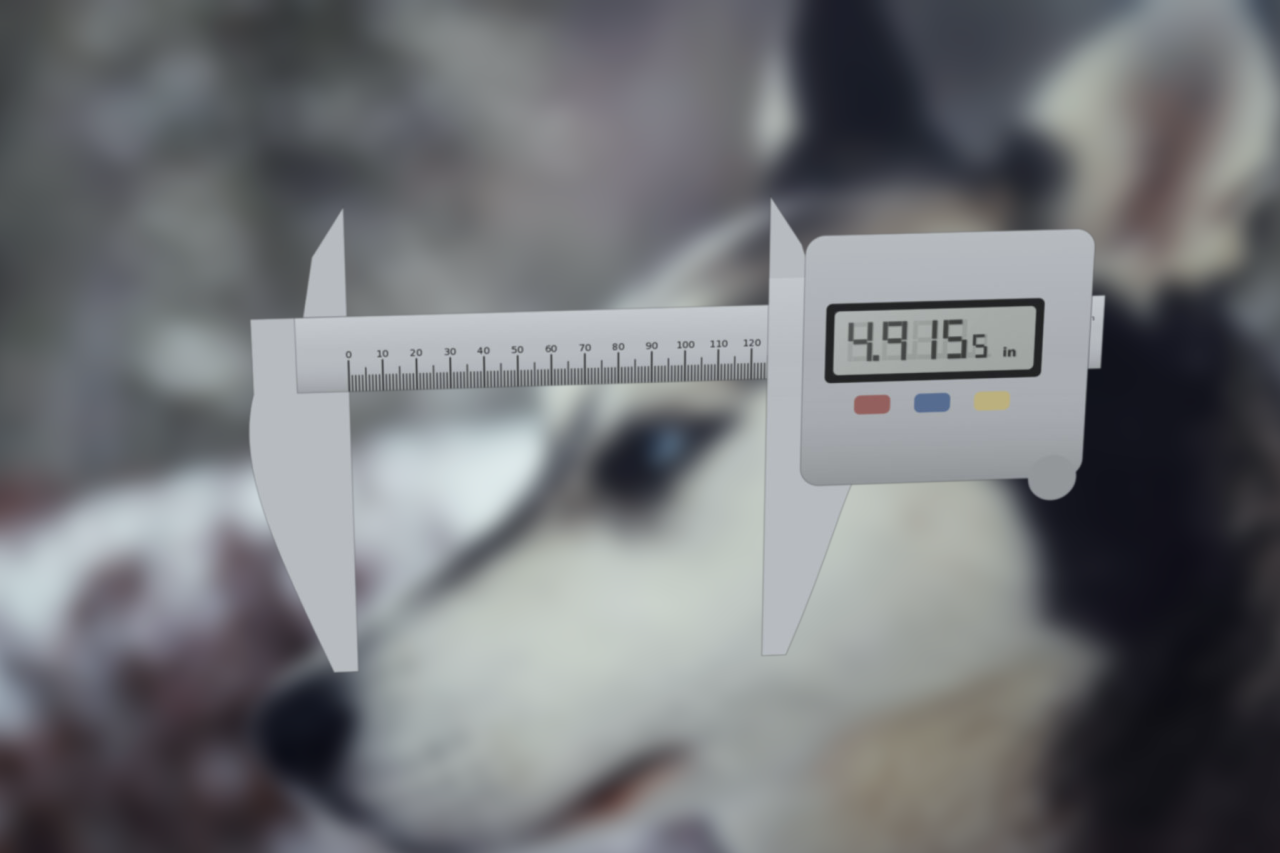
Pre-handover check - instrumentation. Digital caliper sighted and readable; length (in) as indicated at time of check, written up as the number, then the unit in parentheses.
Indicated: 4.9155 (in)
